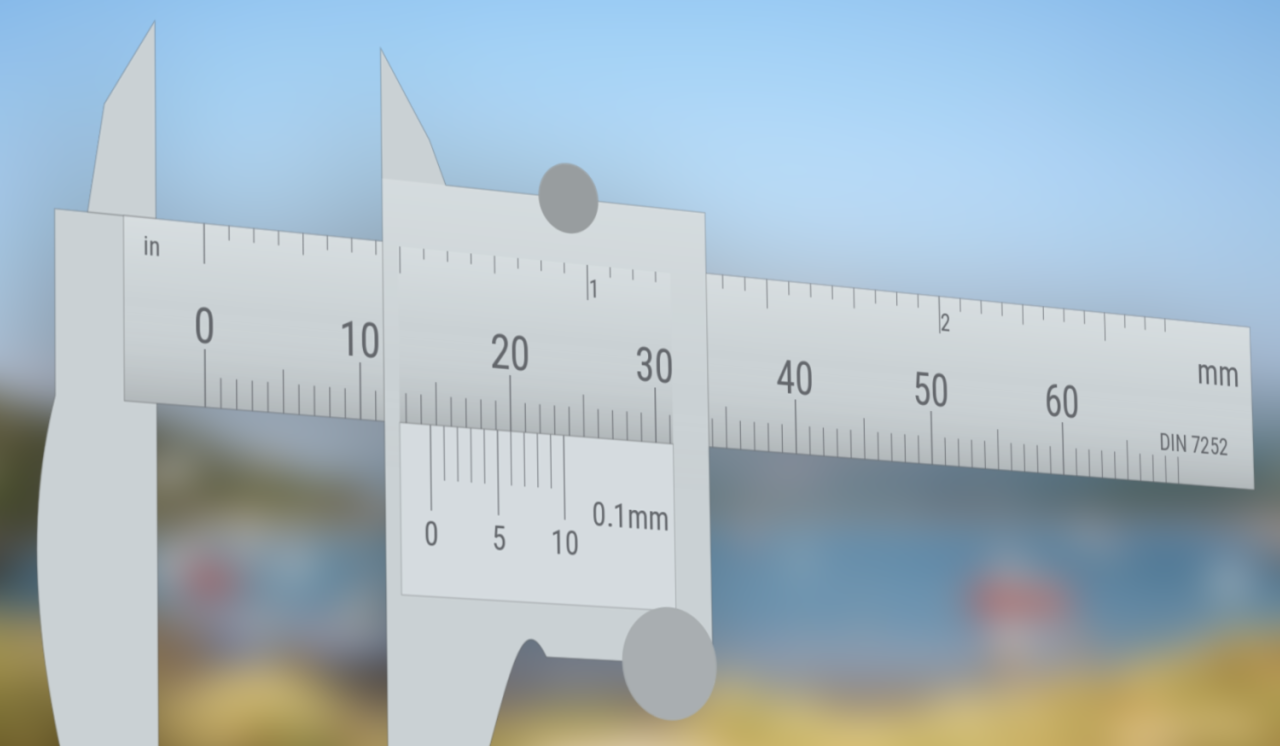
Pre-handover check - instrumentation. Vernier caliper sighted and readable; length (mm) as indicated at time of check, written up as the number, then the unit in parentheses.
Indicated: 14.6 (mm)
